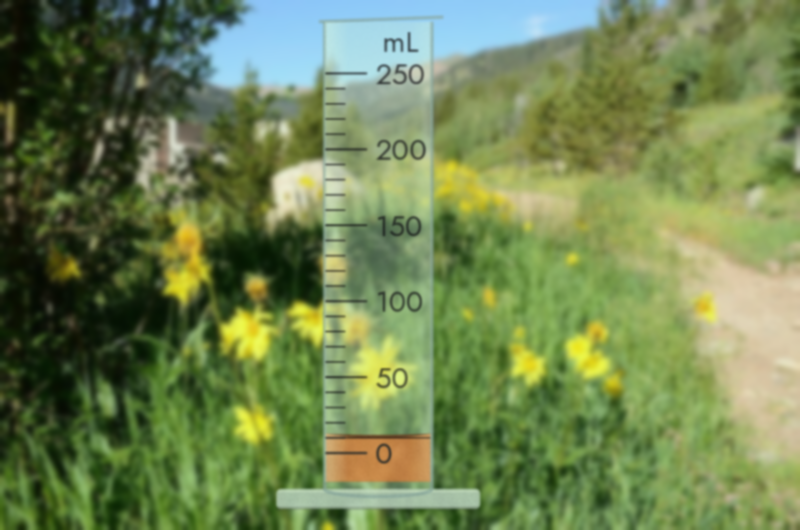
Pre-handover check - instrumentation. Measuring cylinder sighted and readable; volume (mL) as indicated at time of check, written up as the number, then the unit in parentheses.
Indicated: 10 (mL)
